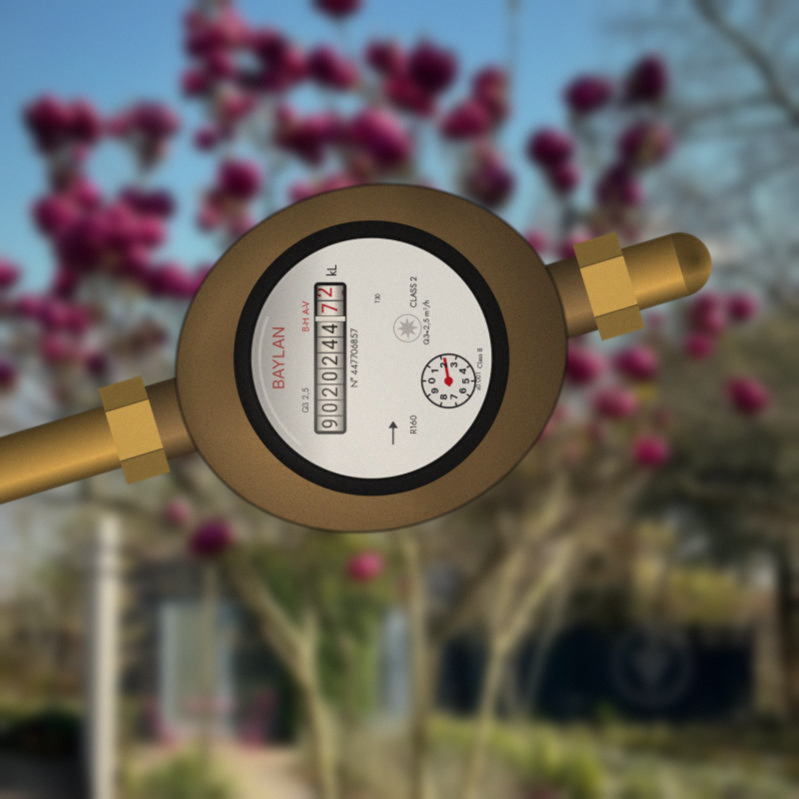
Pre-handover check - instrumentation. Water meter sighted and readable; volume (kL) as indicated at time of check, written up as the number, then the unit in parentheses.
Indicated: 9020244.722 (kL)
